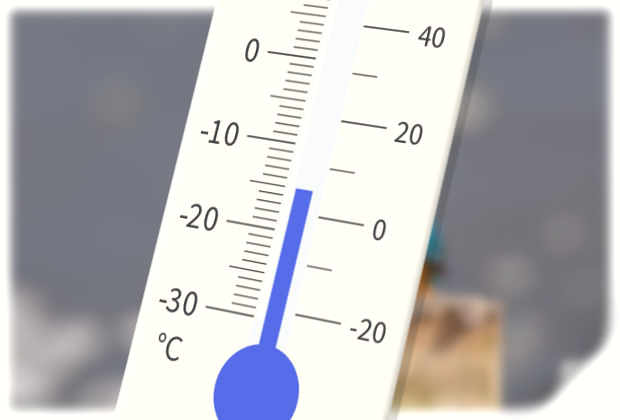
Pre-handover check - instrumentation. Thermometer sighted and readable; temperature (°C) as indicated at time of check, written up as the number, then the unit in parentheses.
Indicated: -15 (°C)
